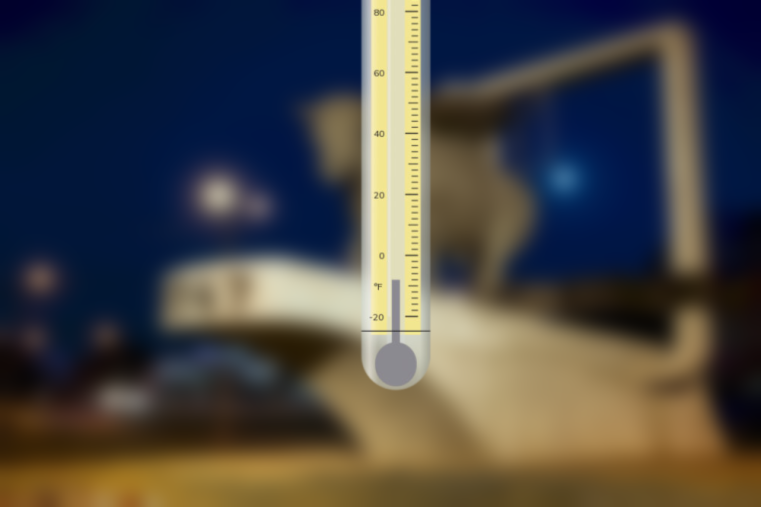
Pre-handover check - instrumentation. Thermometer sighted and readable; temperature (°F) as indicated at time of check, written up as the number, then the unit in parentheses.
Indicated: -8 (°F)
